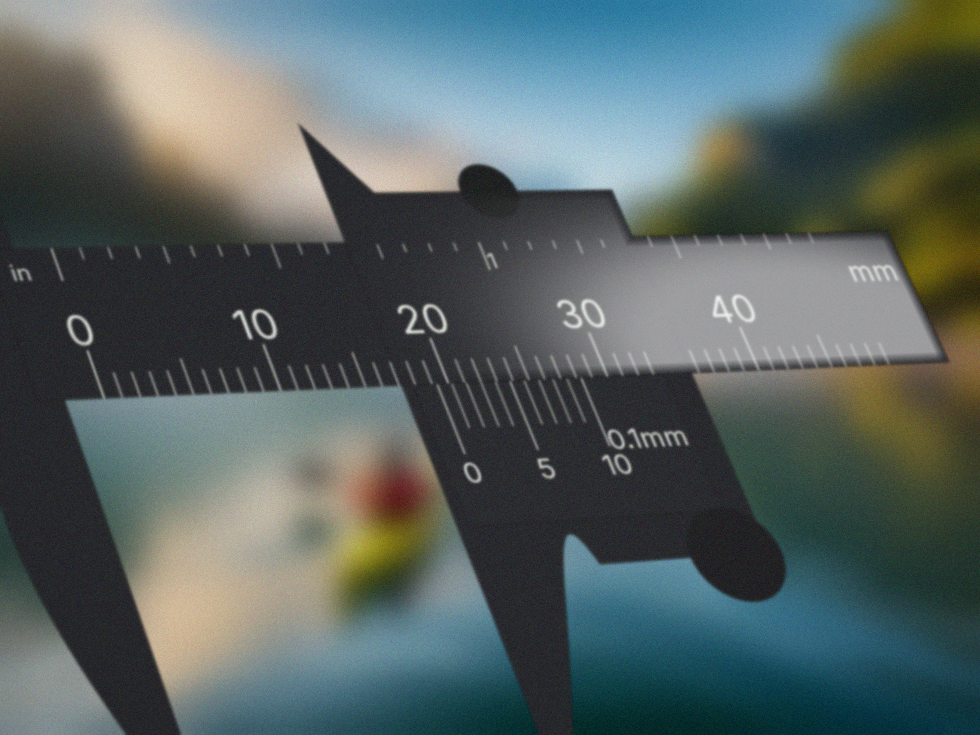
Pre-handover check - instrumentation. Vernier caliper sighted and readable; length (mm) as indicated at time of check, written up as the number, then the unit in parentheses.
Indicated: 19.3 (mm)
